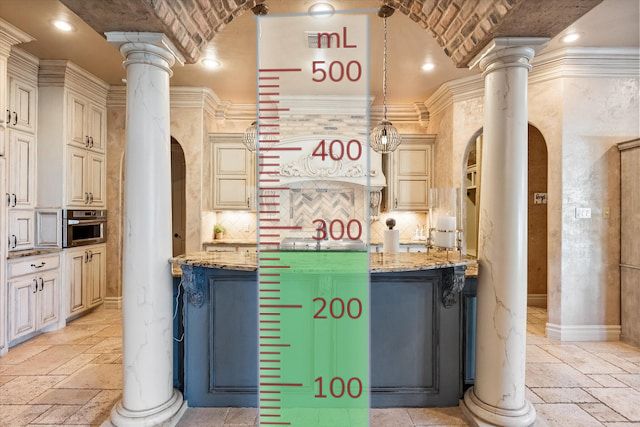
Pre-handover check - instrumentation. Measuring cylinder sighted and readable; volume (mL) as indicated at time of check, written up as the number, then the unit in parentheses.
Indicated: 270 (mL)
